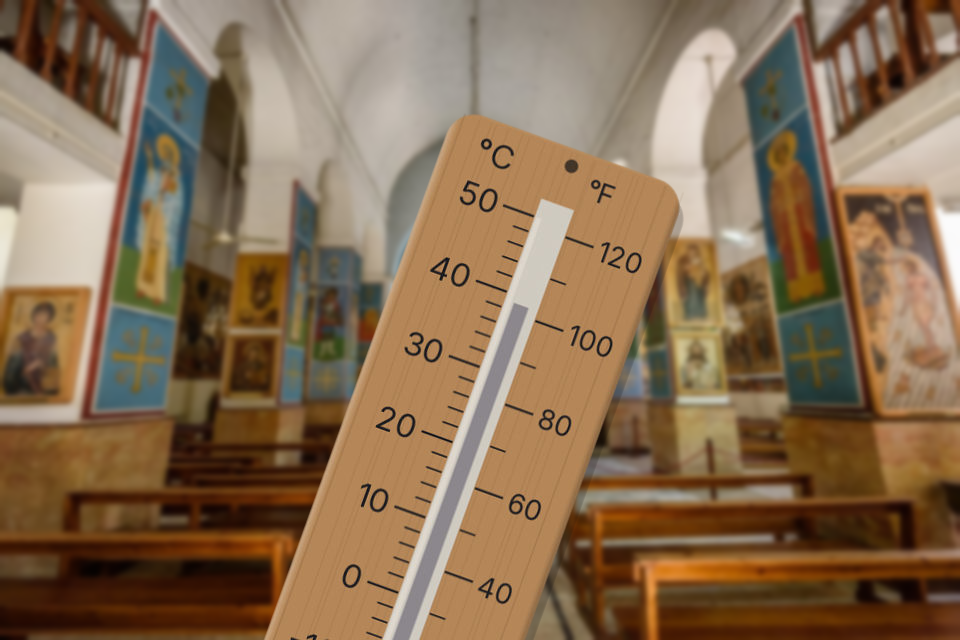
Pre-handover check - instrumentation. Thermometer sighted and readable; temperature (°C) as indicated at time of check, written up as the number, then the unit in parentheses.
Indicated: 39 (°C)
